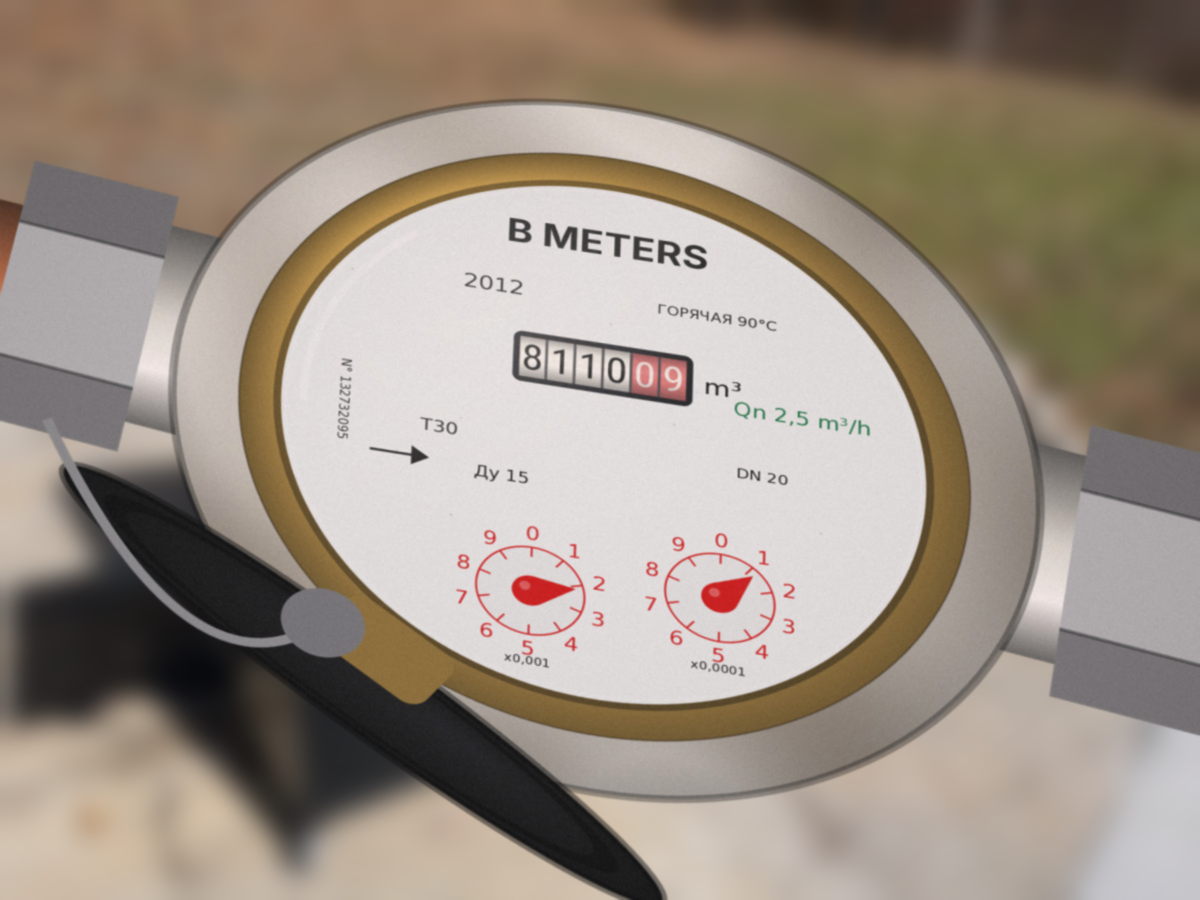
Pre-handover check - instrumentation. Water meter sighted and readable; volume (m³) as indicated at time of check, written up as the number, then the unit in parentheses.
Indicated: 8110.0921 (m³)
